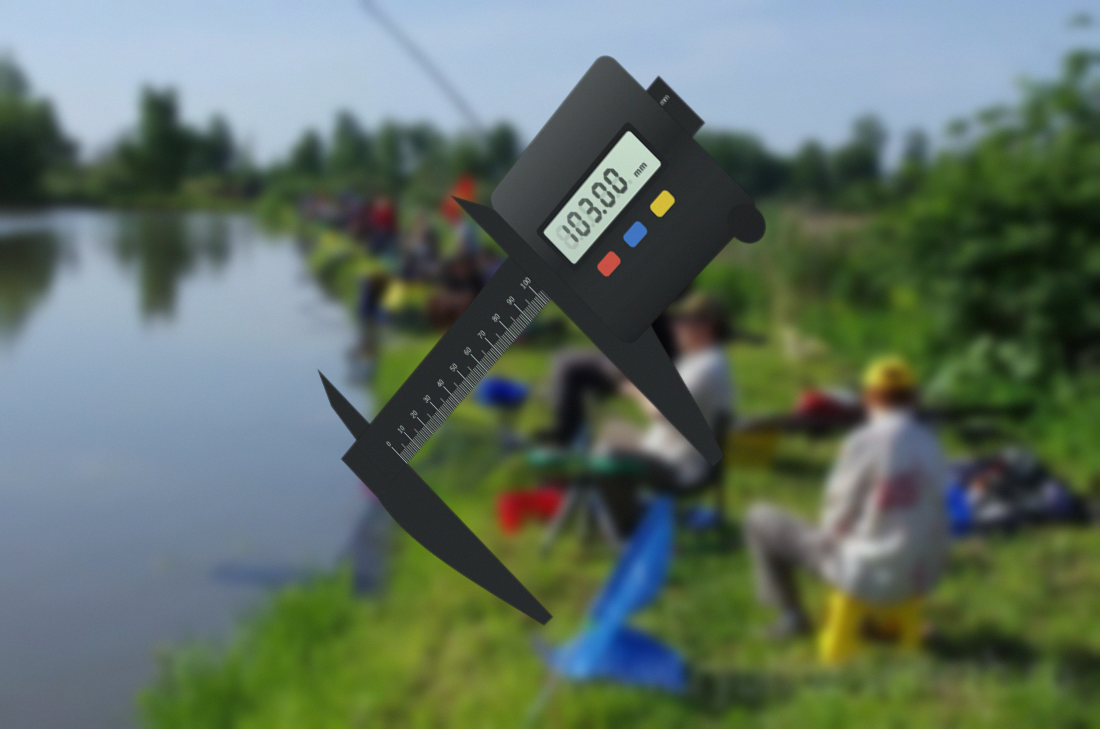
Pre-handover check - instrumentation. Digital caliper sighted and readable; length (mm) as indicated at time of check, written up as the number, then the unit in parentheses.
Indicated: 103.00 (mm)
